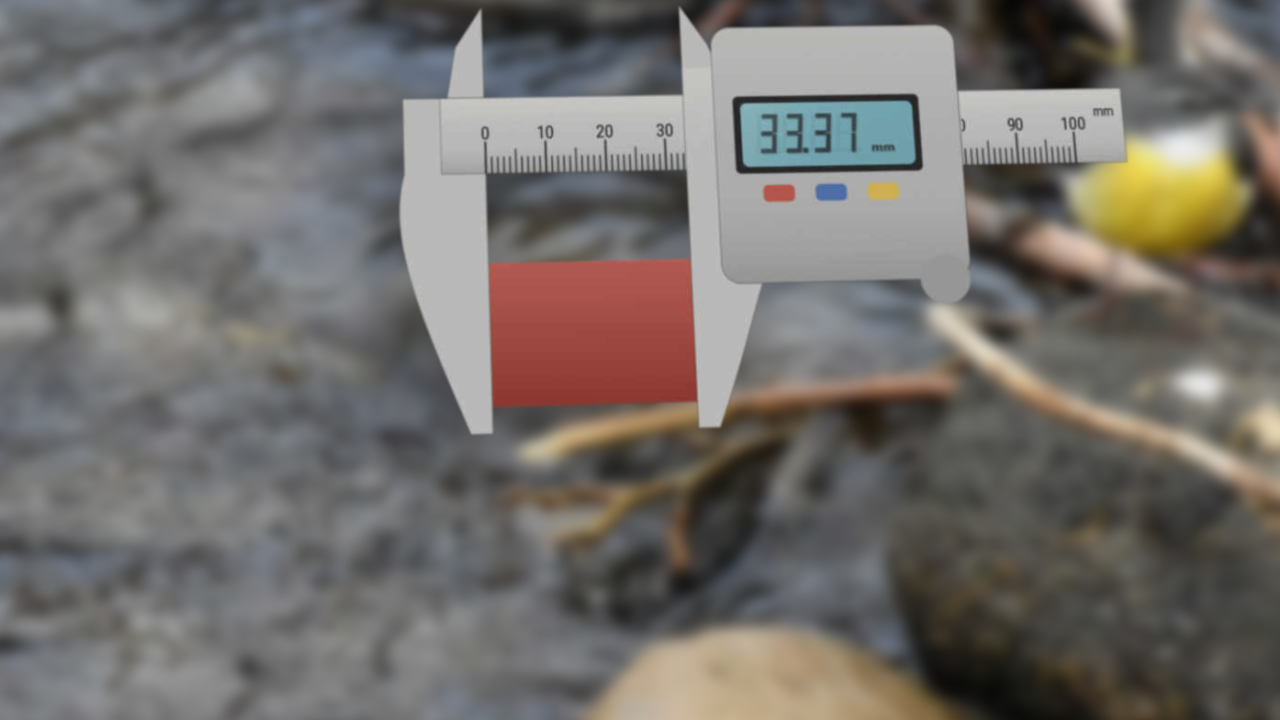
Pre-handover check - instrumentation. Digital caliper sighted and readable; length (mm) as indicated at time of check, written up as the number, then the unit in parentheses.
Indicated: 33.37 (mm)
